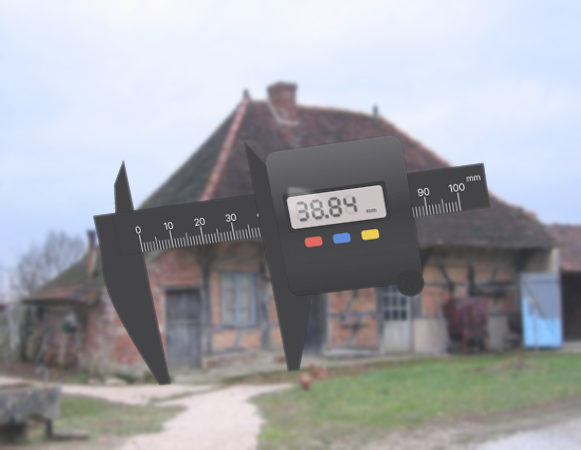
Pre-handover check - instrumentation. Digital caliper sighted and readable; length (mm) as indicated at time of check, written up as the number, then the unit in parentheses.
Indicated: 38.84 (mm)
